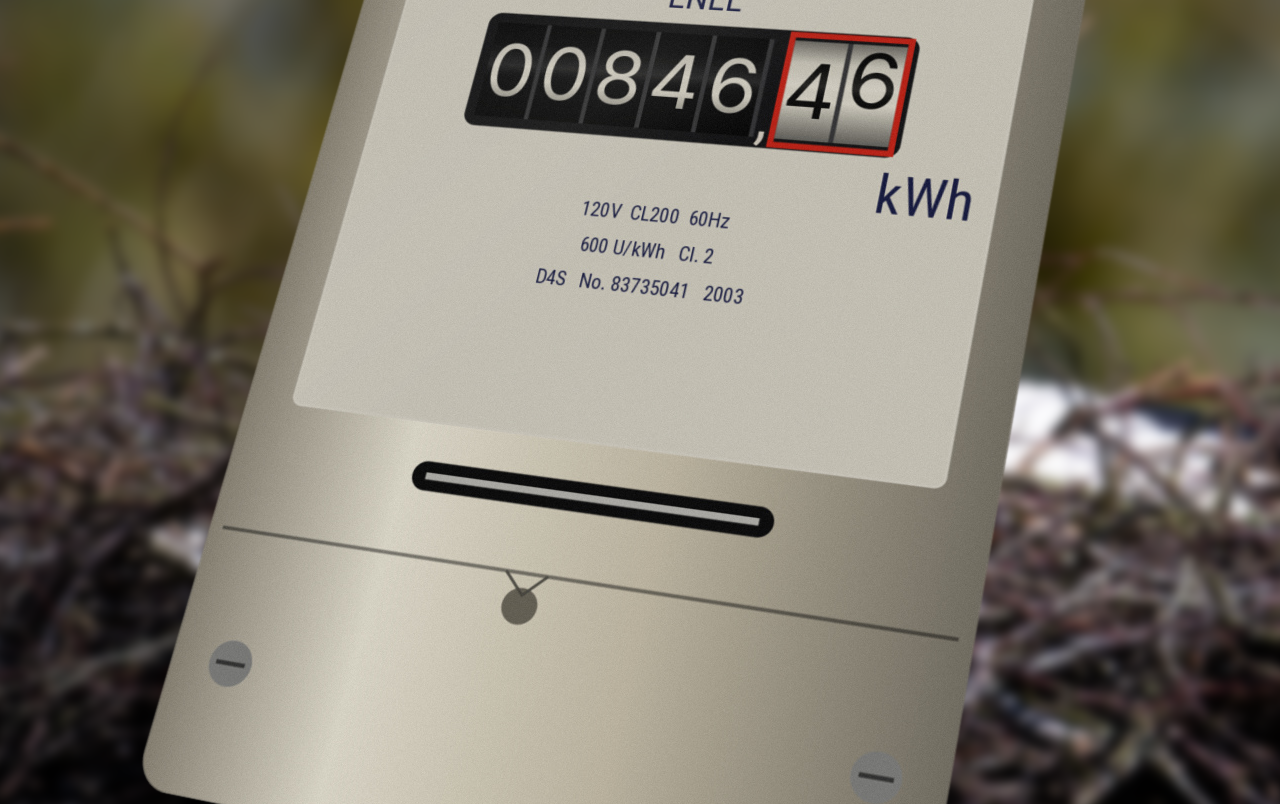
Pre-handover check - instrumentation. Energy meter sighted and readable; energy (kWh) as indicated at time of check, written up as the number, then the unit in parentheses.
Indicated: 846.46 (kWh)
